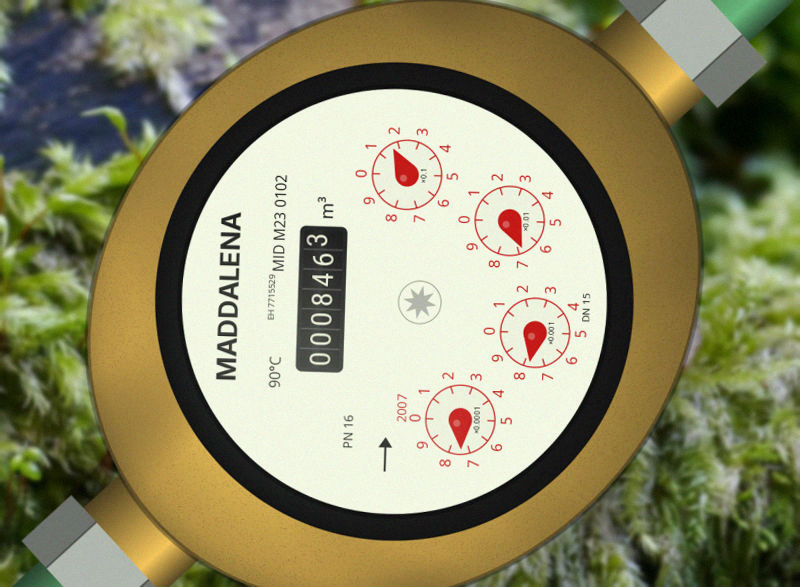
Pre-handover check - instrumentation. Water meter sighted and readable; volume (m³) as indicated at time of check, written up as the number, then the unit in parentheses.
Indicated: 8463.1677 (m³)
